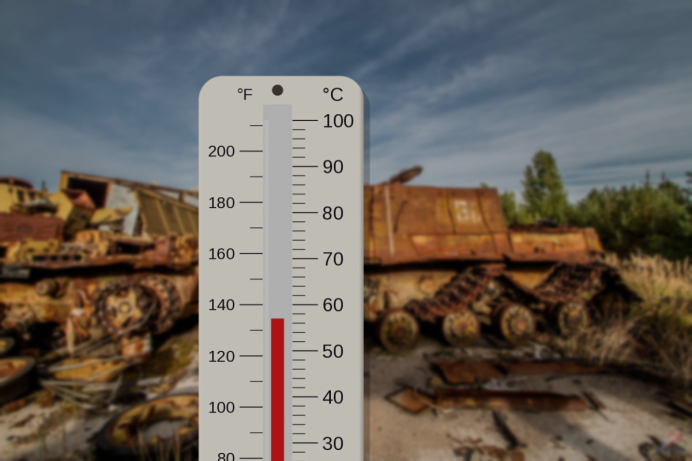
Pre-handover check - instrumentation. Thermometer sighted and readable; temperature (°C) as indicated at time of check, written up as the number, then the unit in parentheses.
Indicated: 57 (°C)
